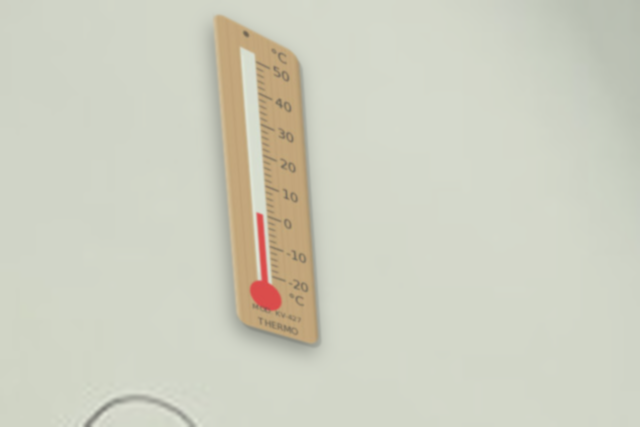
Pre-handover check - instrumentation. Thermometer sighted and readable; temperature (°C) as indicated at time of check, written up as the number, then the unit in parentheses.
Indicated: 0 (°C)
